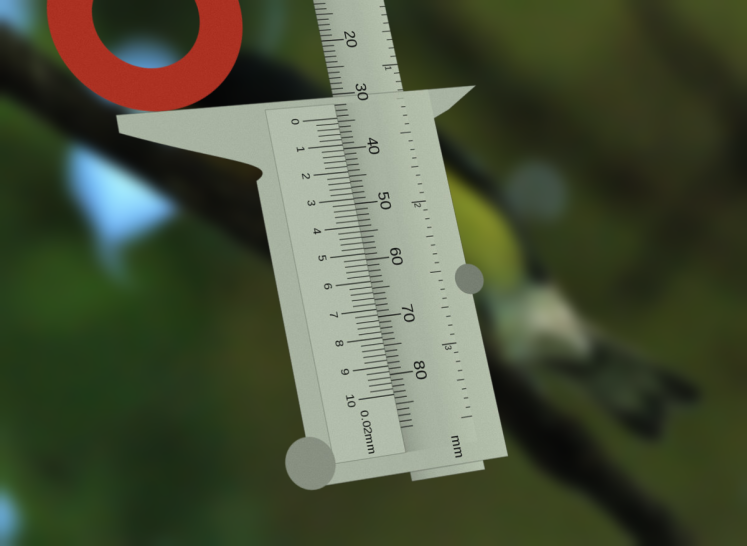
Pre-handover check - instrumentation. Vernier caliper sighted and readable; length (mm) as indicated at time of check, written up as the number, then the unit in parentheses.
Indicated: 34.4 (mm)
